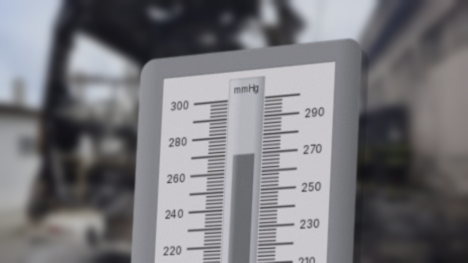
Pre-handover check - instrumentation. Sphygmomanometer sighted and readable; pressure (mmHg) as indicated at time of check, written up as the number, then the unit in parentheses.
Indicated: 270 (mmHg)
